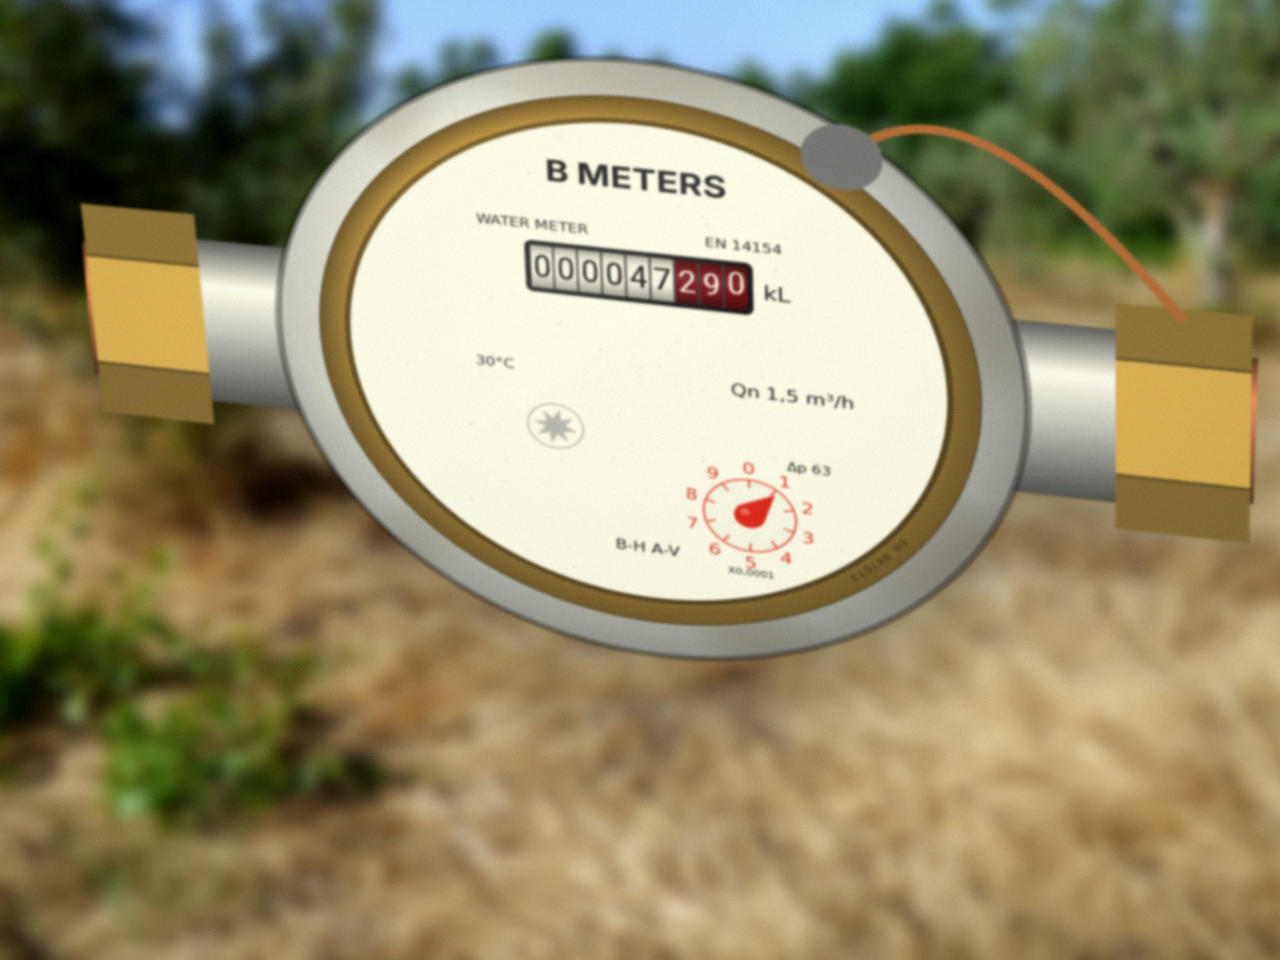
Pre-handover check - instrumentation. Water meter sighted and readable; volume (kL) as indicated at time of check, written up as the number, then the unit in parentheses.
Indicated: 47.2901 (kL)
